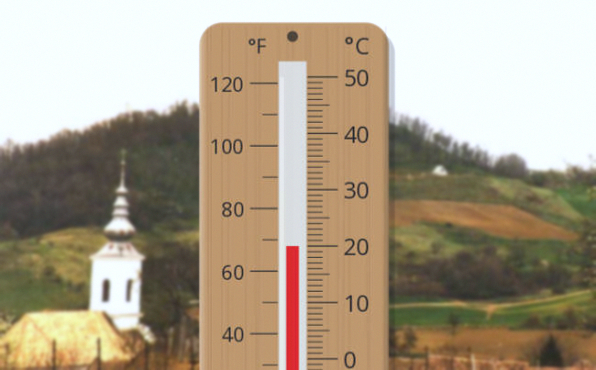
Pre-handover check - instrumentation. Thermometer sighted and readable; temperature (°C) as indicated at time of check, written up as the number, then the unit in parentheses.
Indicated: 20 (°C)
